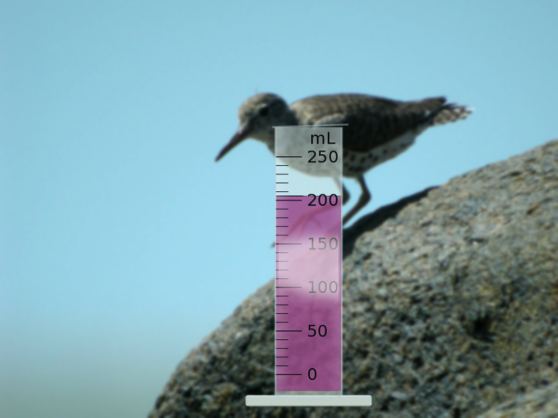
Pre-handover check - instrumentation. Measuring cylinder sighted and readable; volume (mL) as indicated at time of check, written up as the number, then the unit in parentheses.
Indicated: 205 (mL)
